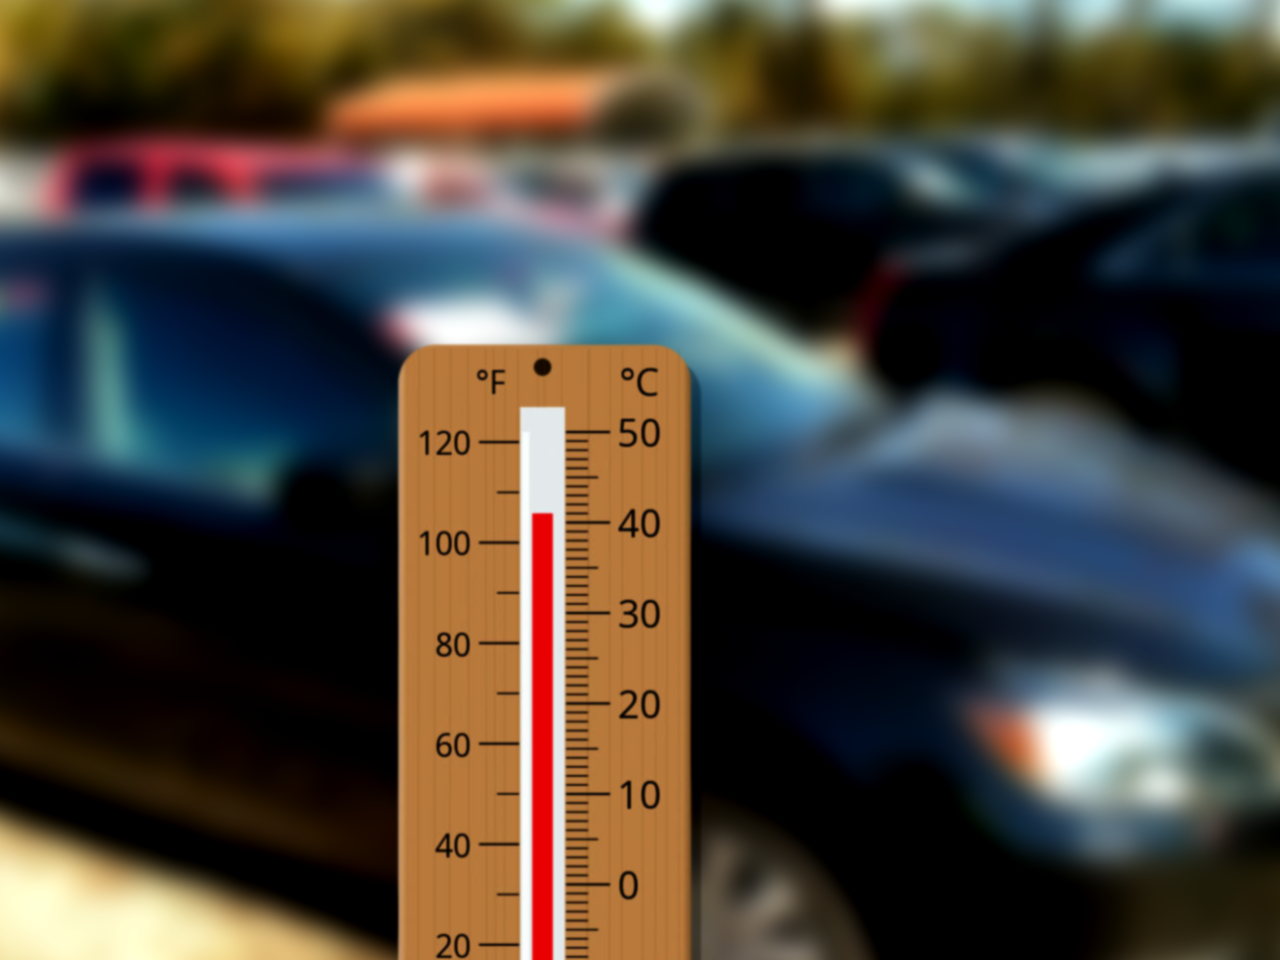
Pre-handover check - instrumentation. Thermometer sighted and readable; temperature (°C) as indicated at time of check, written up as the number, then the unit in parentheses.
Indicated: 41 (°C)
